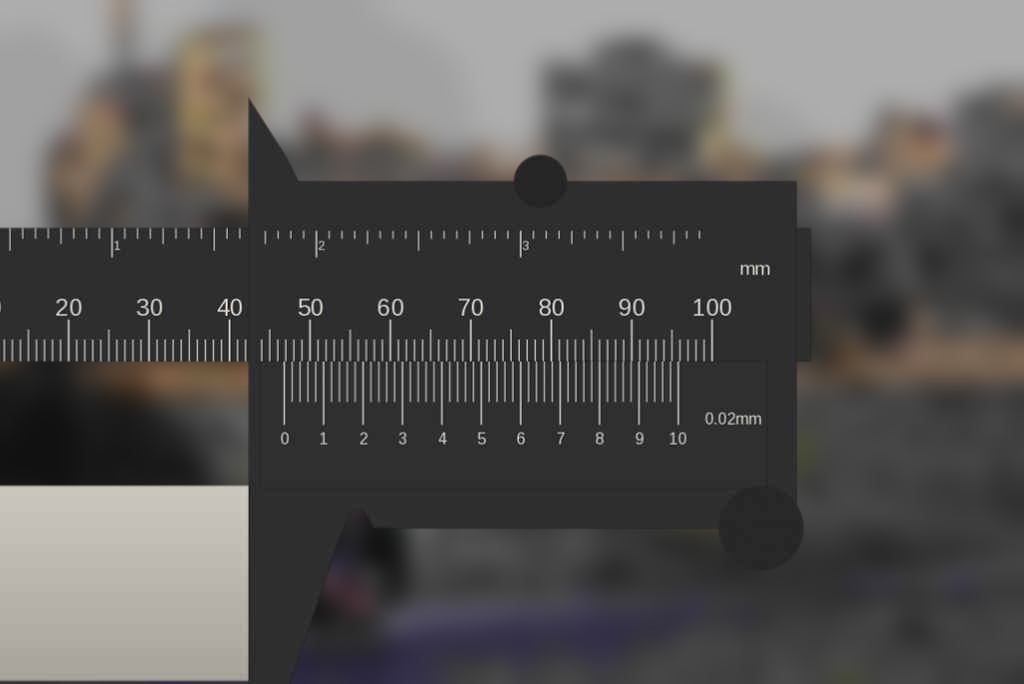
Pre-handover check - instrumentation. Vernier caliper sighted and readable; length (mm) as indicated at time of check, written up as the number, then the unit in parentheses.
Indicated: 46.8 (mm)
